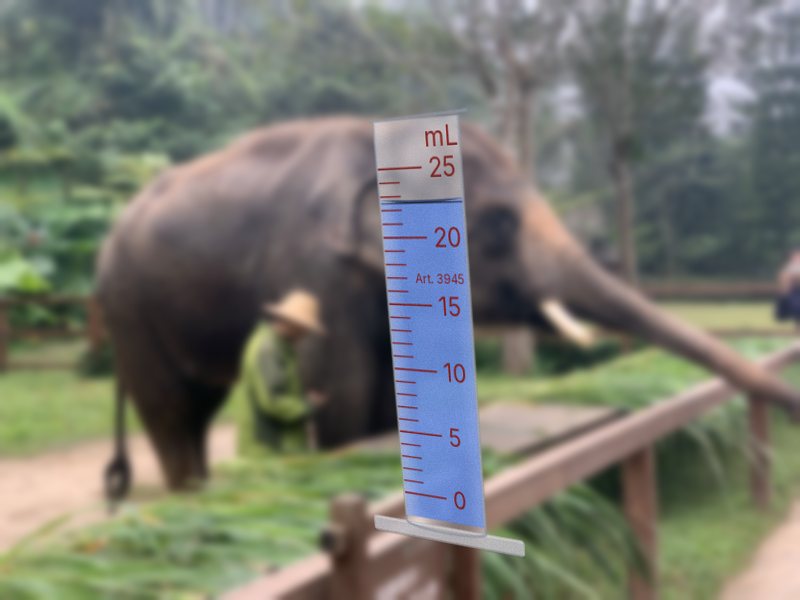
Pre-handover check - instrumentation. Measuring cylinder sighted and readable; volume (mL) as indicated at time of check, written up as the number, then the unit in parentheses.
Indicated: 22.5 (mL)
